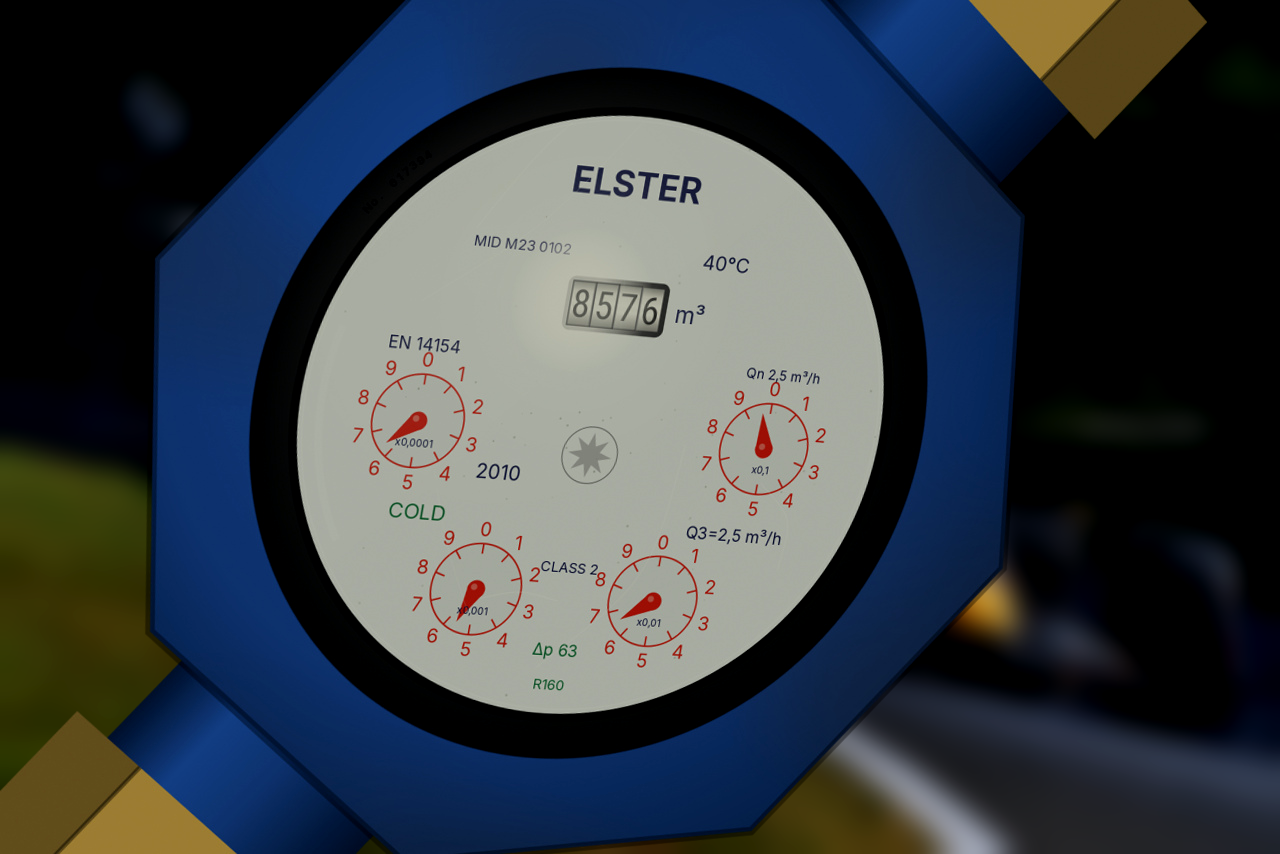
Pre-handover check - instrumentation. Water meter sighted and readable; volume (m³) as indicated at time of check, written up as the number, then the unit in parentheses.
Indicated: 8575.9656 (m³)
